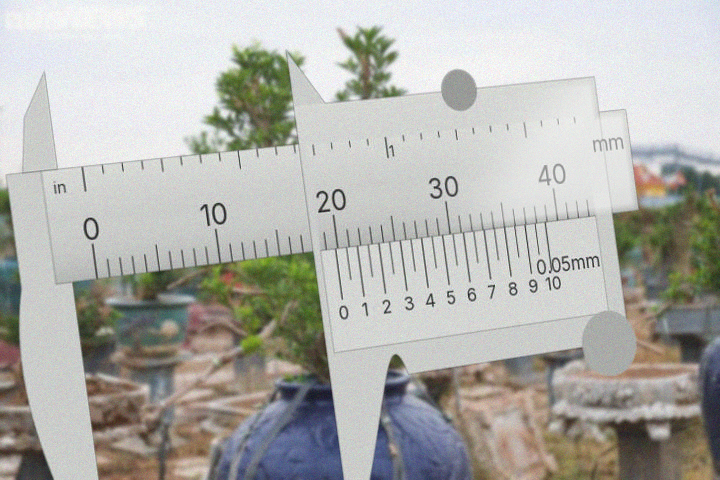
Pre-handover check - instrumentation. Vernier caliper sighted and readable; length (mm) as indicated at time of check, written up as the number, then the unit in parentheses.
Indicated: 19.8 (mm)
